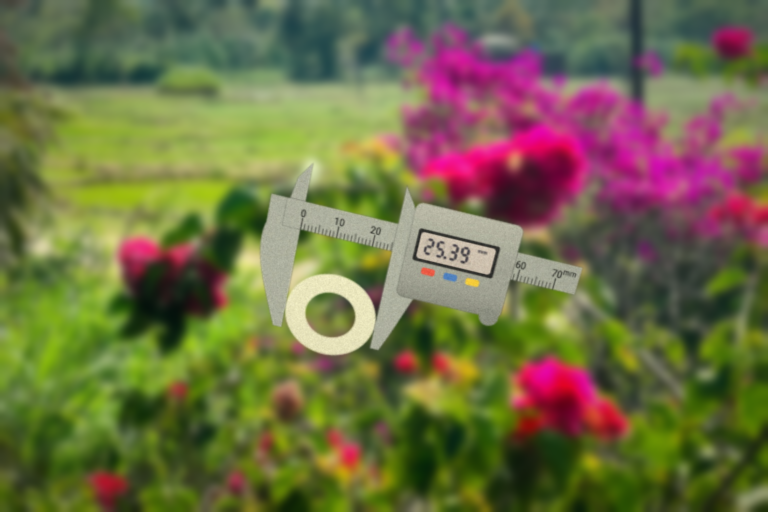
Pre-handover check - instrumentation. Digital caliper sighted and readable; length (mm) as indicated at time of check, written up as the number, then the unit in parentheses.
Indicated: 25.39 (mm)
